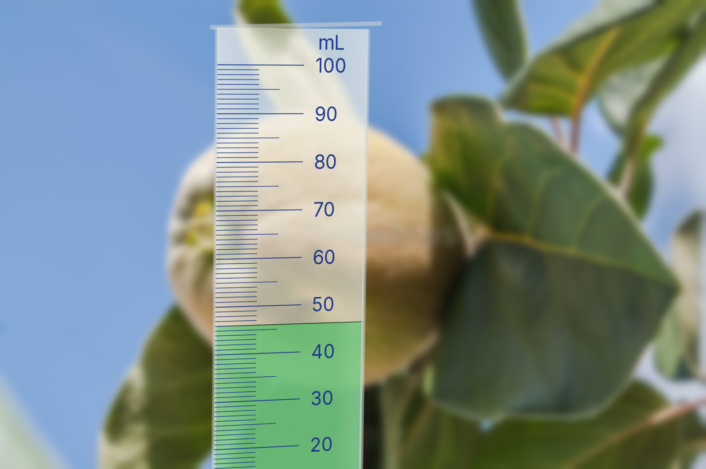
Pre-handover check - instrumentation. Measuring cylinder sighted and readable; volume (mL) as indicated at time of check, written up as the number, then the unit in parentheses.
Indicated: 46 (mL)
